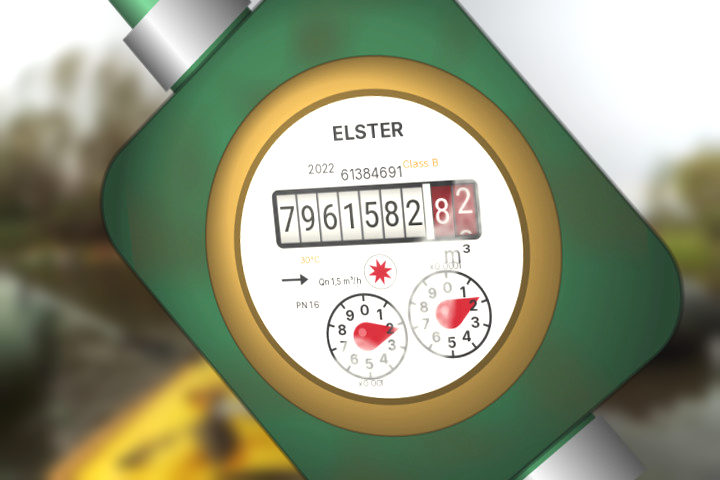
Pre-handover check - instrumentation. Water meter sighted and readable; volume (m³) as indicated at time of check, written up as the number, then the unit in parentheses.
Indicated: 7961582.8221 (m³)
